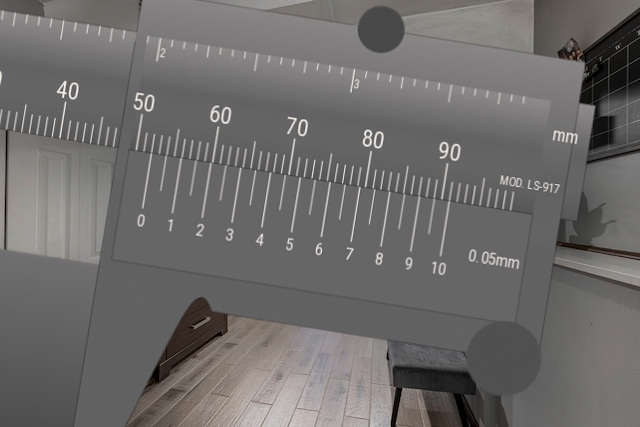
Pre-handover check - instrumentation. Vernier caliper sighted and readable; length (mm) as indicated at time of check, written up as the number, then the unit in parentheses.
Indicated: 52.0 (mm)
